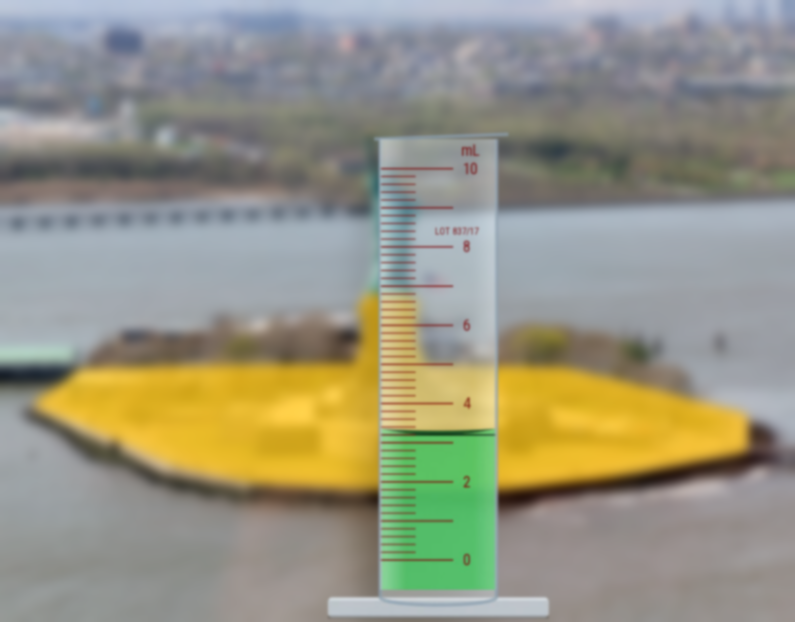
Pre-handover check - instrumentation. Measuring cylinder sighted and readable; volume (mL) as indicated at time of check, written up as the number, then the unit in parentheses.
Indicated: 3.2 (mL)
